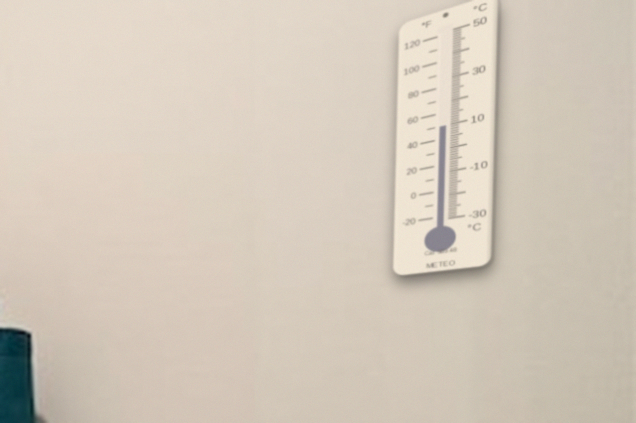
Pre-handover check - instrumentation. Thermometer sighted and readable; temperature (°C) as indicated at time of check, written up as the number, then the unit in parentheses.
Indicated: 10 (°C)
